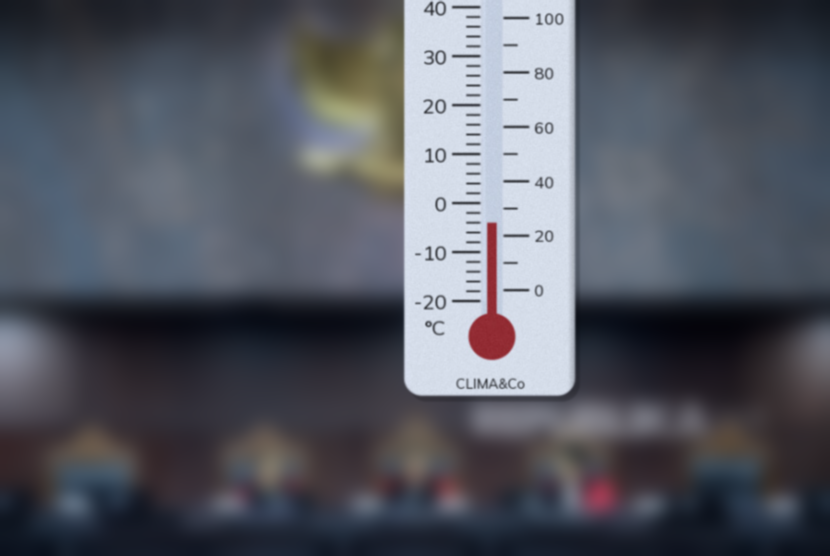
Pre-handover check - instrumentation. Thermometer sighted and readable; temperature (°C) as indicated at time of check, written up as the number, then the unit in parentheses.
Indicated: -4 (°C)
